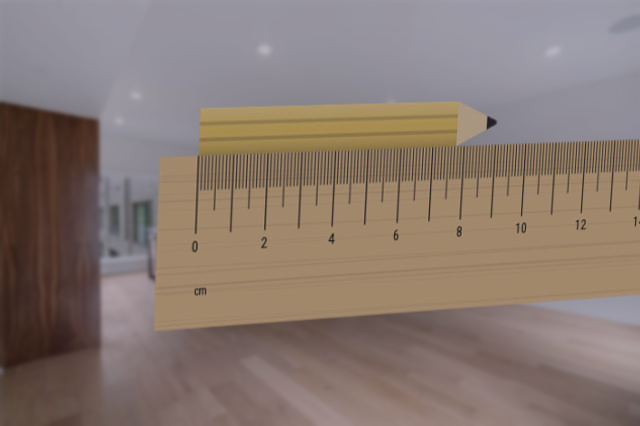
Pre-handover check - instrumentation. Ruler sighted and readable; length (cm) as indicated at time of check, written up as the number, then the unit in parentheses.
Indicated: 9 (cm)
